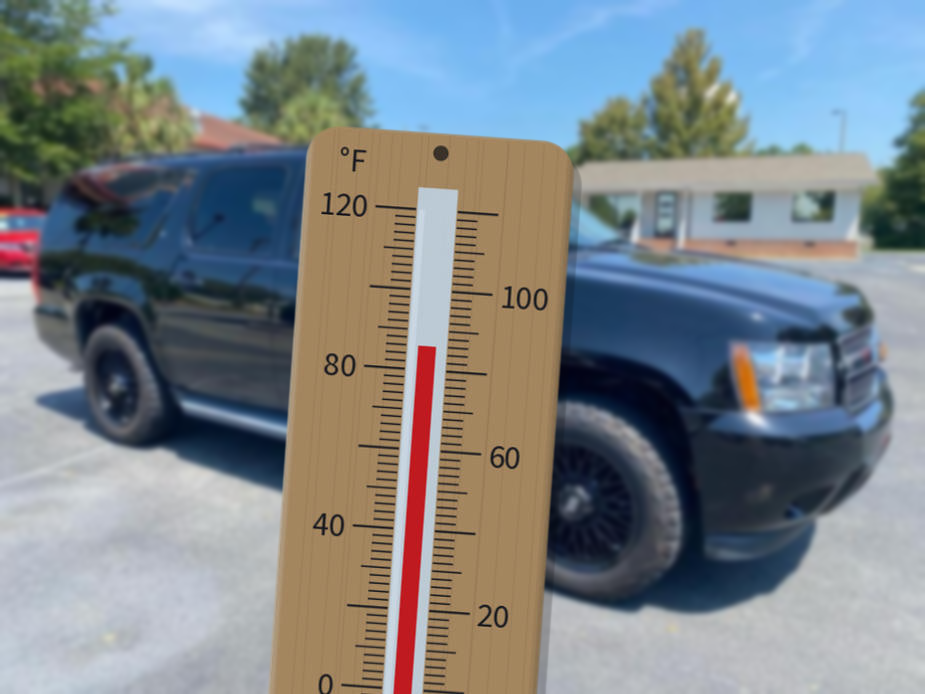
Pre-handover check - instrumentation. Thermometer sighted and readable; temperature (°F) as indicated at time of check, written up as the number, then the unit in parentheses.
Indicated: 86 (°F)
